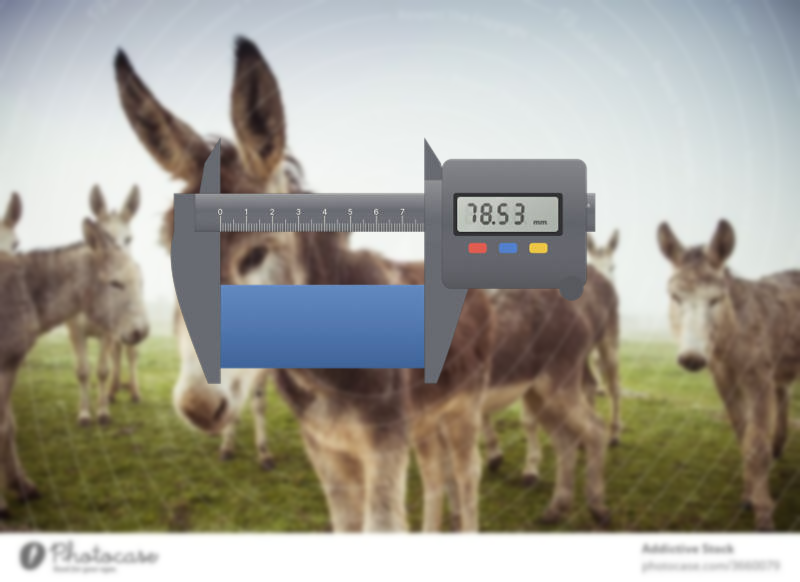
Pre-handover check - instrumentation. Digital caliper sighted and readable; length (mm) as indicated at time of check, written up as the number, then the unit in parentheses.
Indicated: 78.53 (mm)
